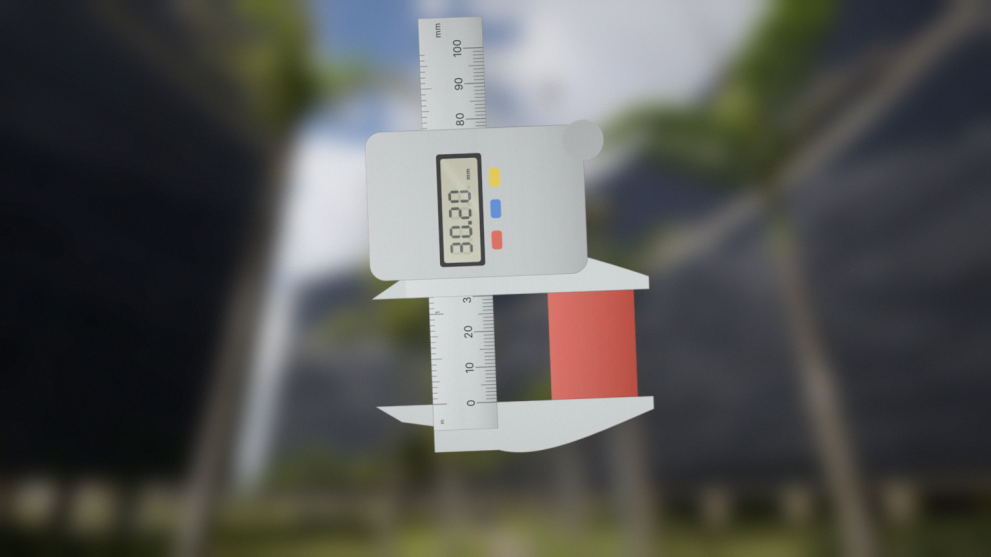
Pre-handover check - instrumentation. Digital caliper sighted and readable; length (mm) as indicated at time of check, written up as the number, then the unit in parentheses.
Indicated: 30.20 (mm)
